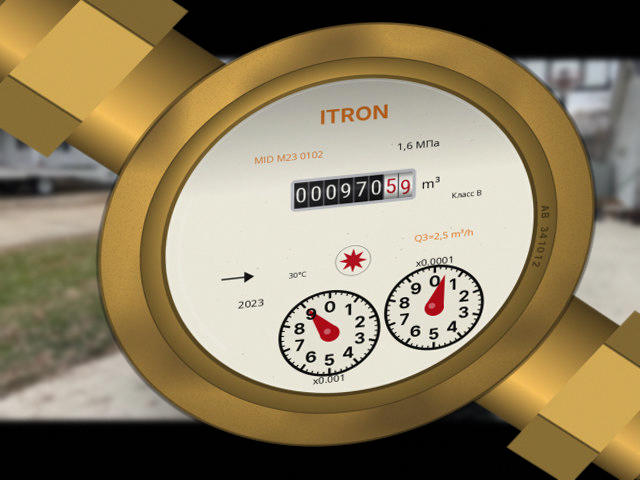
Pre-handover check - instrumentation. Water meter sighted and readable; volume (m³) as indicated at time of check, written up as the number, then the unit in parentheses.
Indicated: 970.5890 (m³)
